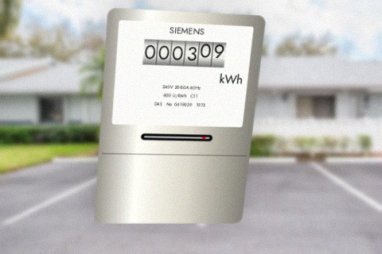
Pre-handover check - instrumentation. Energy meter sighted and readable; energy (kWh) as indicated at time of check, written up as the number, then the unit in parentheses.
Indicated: 309 (kWh)
